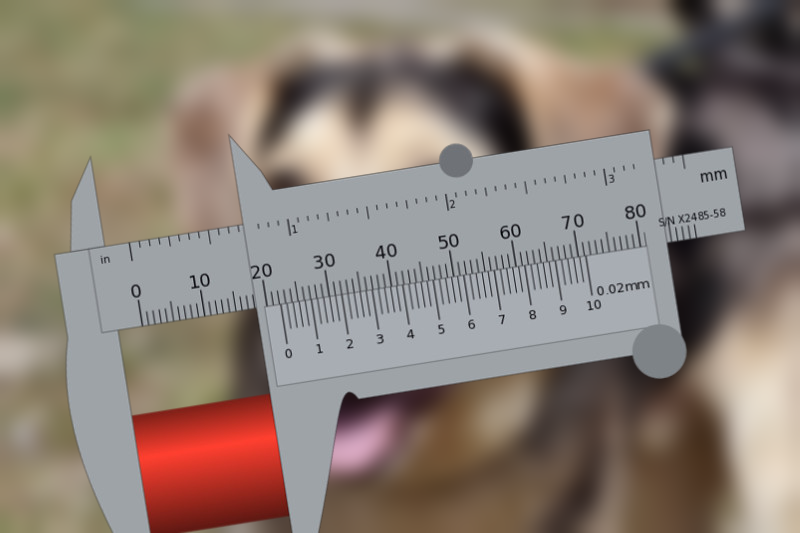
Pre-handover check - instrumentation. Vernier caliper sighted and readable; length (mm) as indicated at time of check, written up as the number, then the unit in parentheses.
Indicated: 22.2 (mm)
